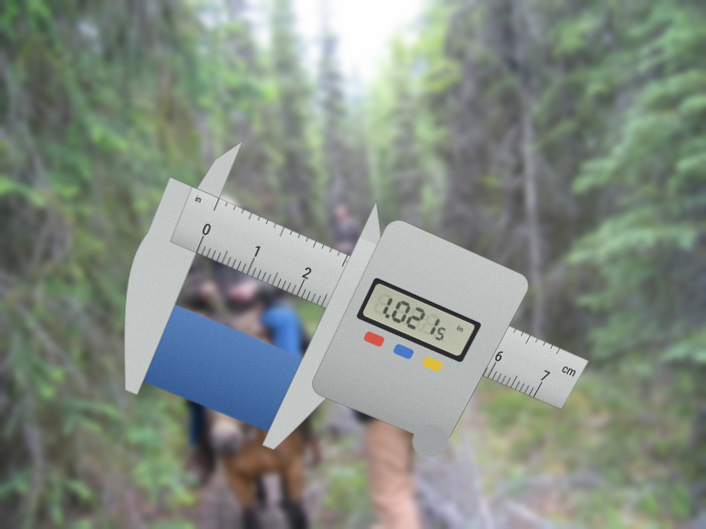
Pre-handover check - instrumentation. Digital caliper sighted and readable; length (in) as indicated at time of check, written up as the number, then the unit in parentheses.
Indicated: 1.0215 (in)
